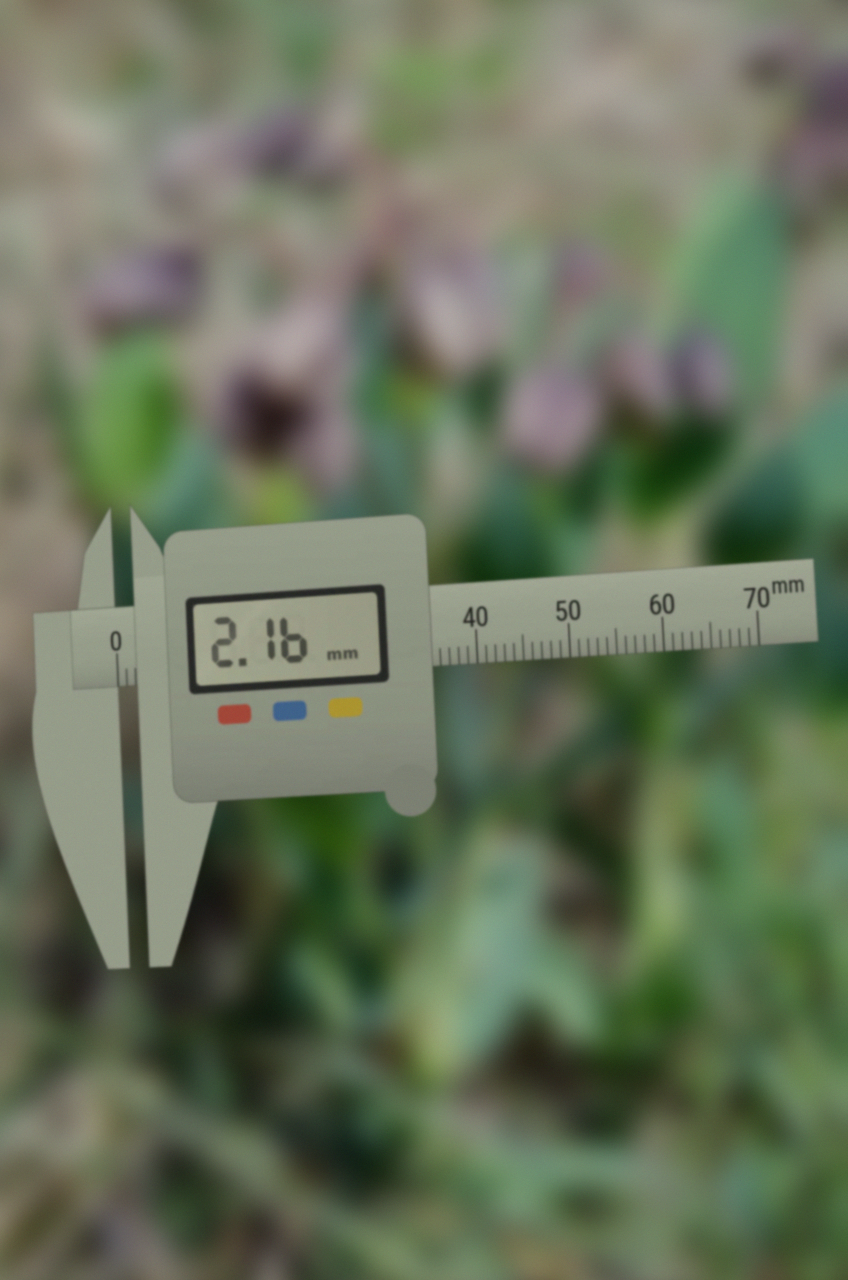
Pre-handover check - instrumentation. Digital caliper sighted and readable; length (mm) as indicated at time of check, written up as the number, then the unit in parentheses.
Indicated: 2.16 (mm)
